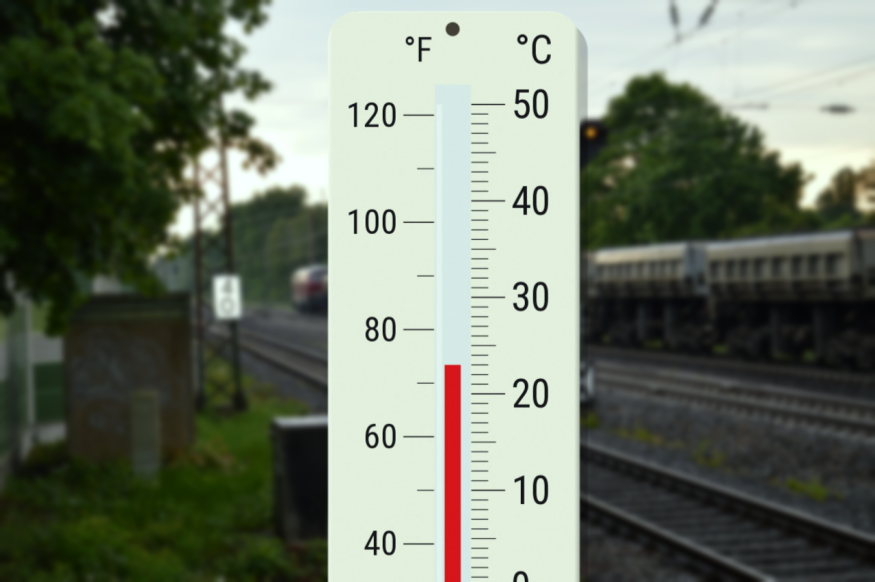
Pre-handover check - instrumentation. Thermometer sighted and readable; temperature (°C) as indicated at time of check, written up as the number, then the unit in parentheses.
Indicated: 23 (°C)
